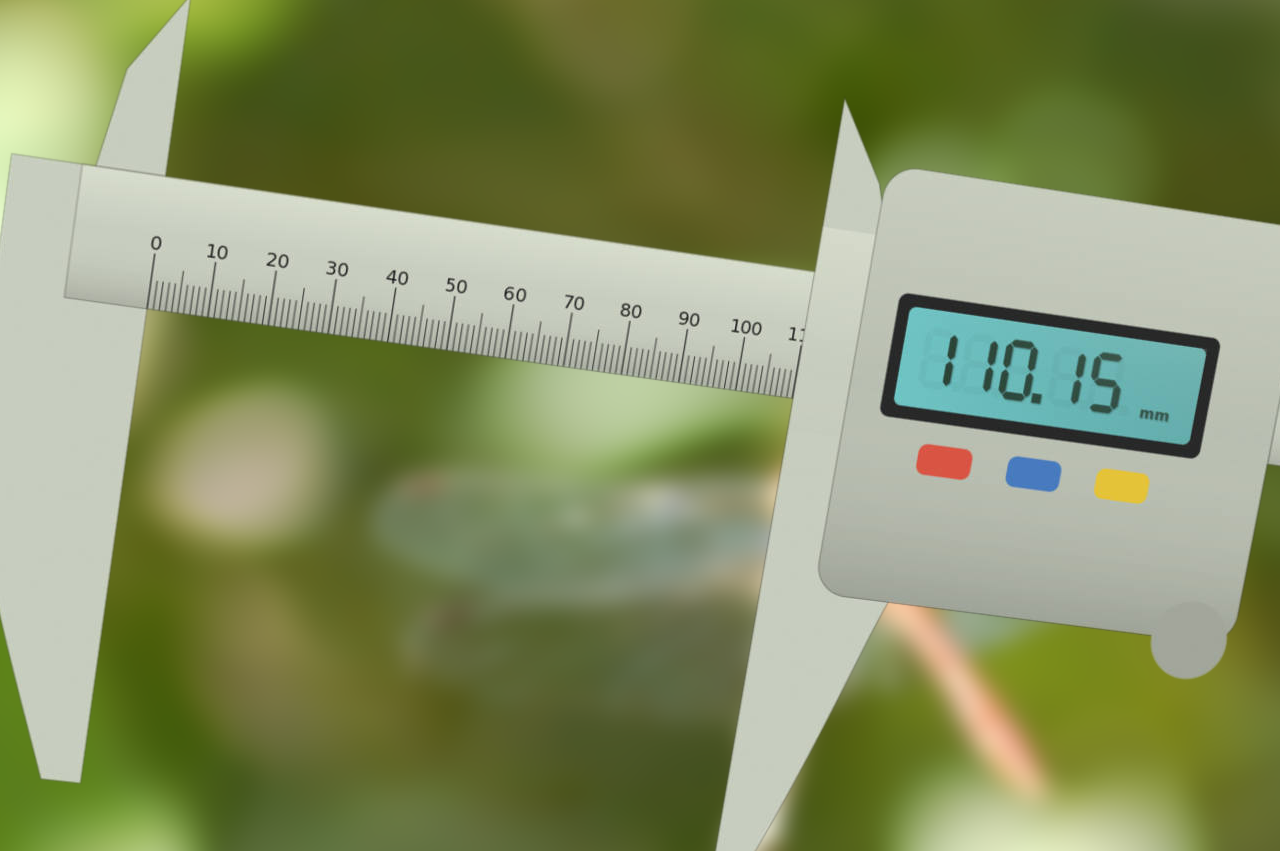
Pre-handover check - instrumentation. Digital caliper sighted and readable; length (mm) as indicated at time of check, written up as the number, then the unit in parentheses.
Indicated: 110.15 (mm)
